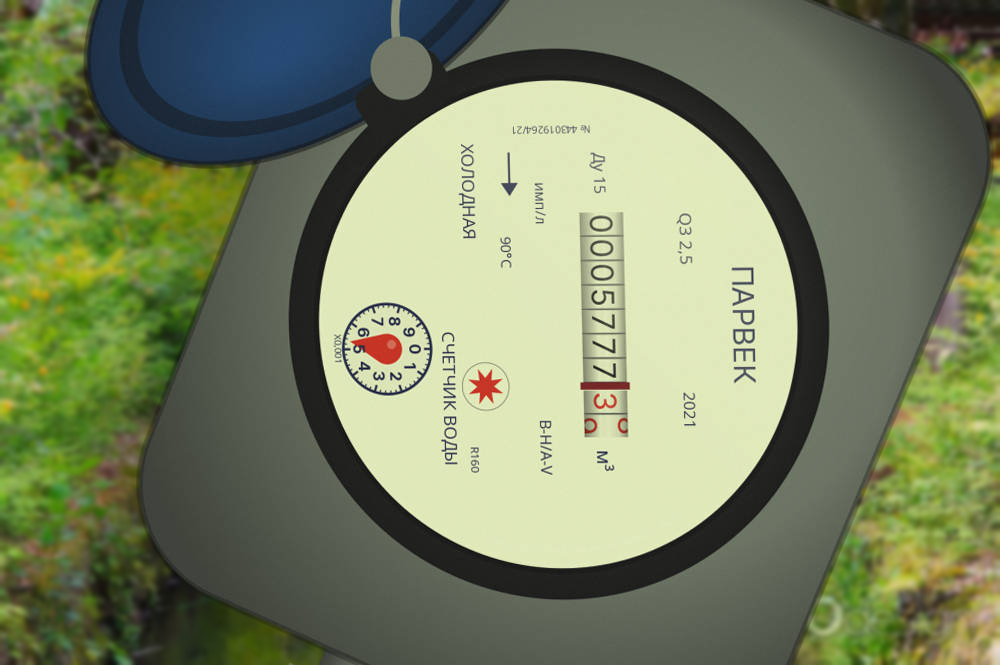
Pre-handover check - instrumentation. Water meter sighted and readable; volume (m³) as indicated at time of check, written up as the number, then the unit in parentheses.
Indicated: 5777.385 (m³)
